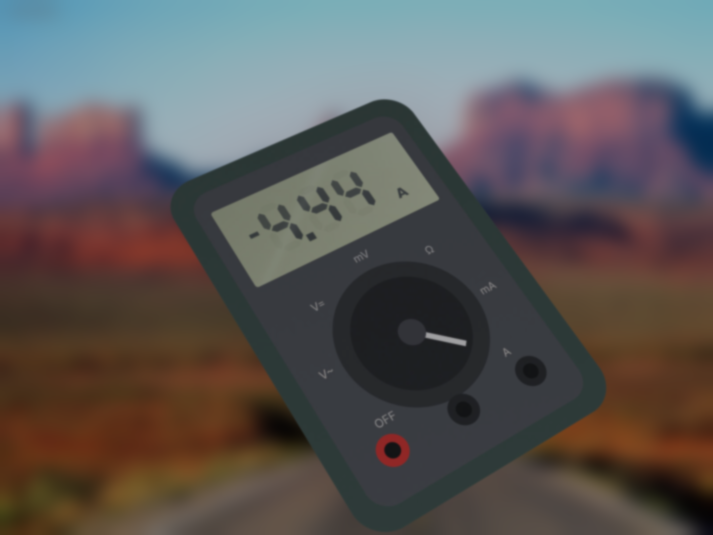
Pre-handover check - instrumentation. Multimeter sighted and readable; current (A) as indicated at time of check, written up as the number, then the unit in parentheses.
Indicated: -4.44 (A)
